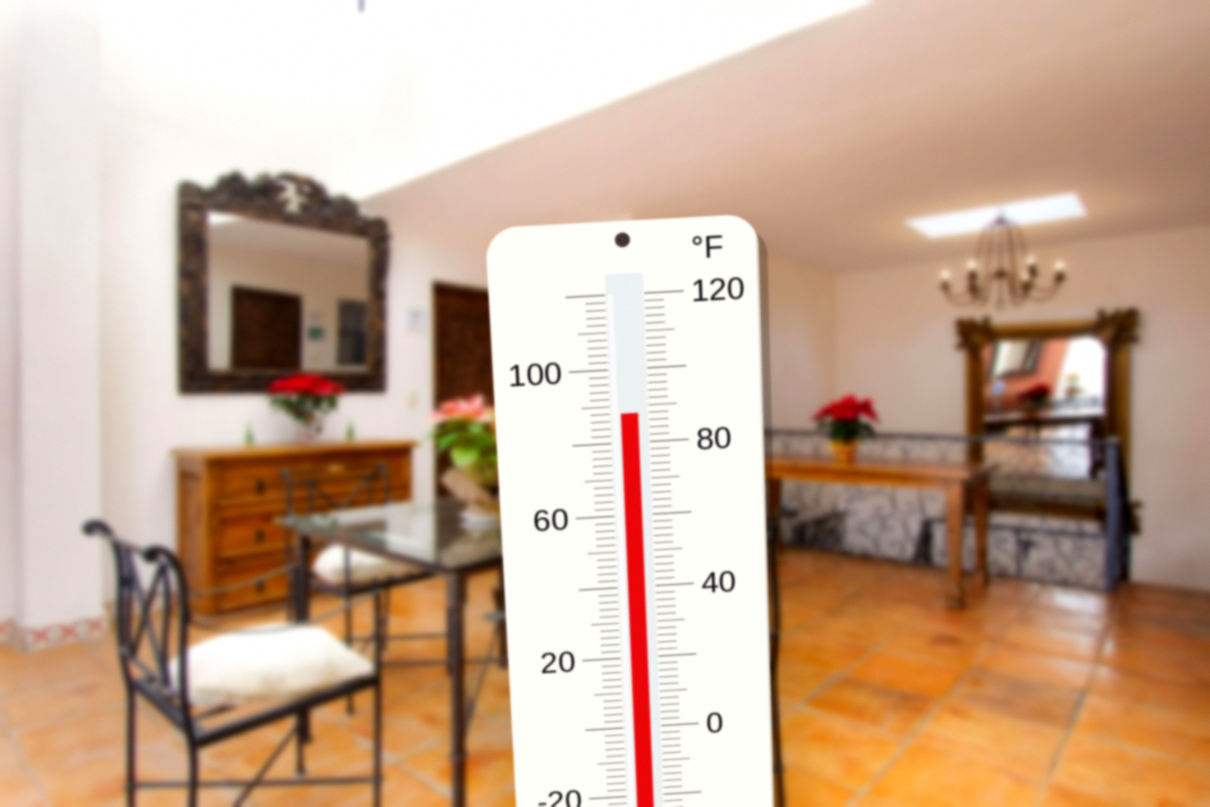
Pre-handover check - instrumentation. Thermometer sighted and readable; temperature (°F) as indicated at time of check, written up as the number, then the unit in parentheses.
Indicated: 88 (°F)
